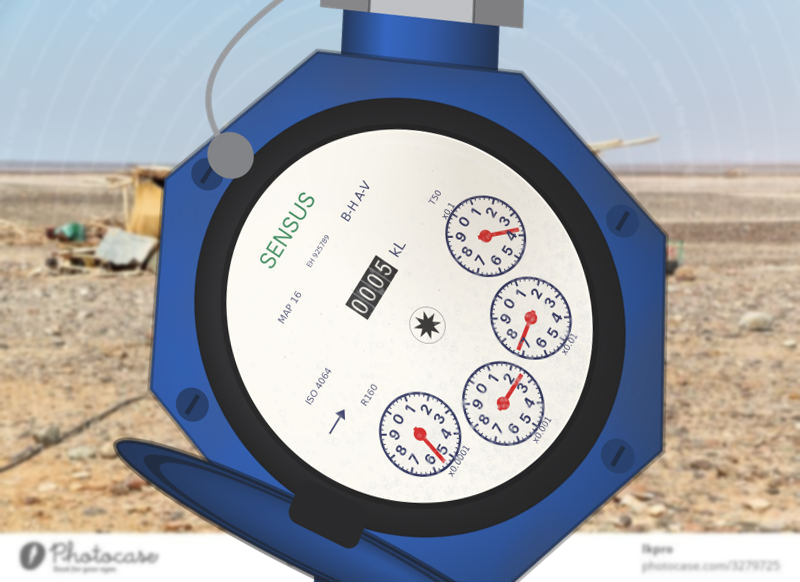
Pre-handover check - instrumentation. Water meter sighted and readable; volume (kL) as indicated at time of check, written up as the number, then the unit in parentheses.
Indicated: 5.3725 (kL)
